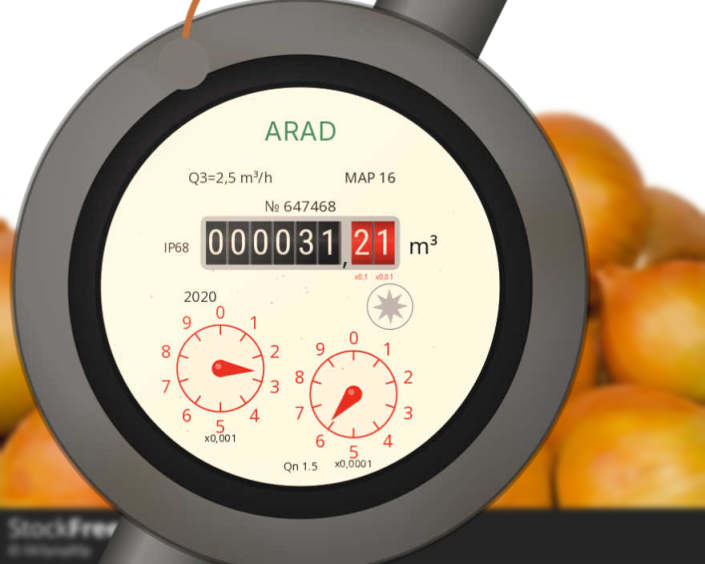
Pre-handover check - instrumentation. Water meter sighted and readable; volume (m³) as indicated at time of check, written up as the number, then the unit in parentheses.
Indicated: 31.2126 (m³)
